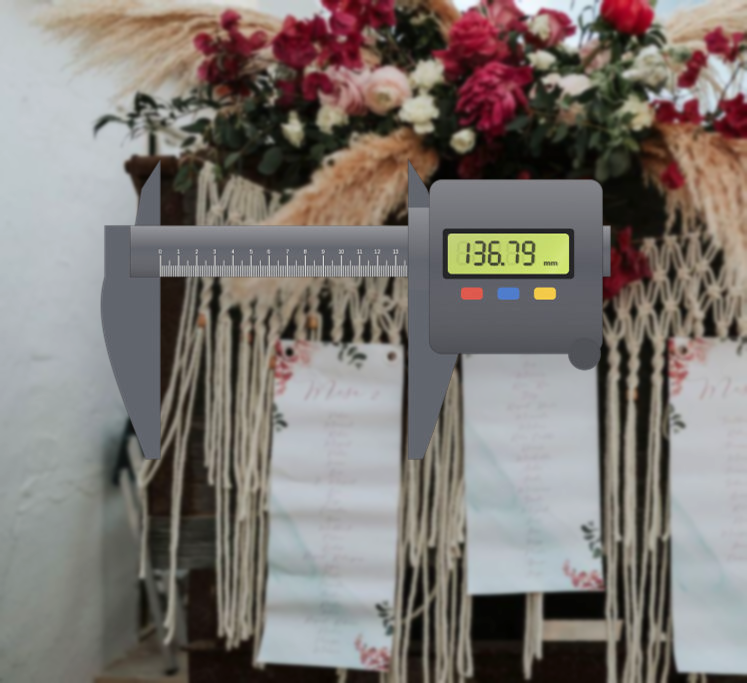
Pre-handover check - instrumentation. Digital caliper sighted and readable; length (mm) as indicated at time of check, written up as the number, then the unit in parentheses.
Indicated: 136.79 (mm)
